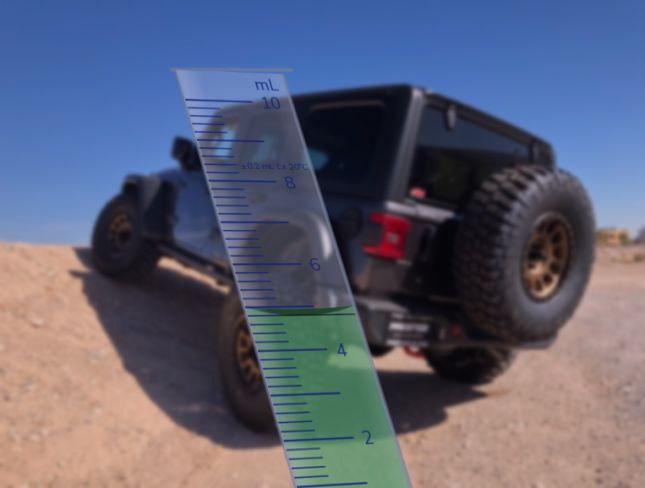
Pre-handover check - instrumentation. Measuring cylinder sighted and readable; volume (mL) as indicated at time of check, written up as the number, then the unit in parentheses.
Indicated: 4.8 (mL)
